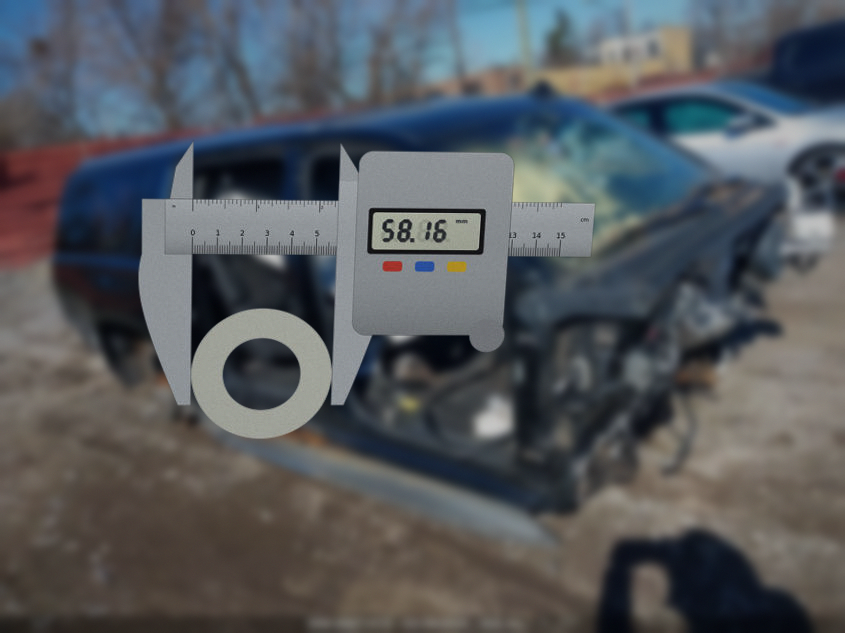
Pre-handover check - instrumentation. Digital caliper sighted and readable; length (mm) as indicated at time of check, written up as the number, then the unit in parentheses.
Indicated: 58.16 (mm)
